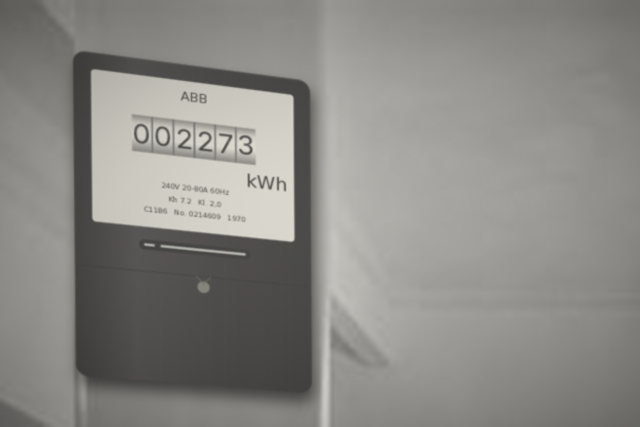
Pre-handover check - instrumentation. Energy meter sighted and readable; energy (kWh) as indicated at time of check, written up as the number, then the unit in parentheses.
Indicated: 2273 (kWh)
